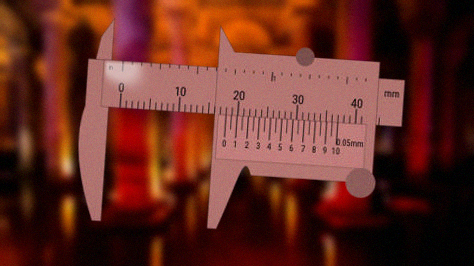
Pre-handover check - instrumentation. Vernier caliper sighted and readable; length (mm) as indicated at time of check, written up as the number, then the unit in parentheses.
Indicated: 18.0 (mm)
